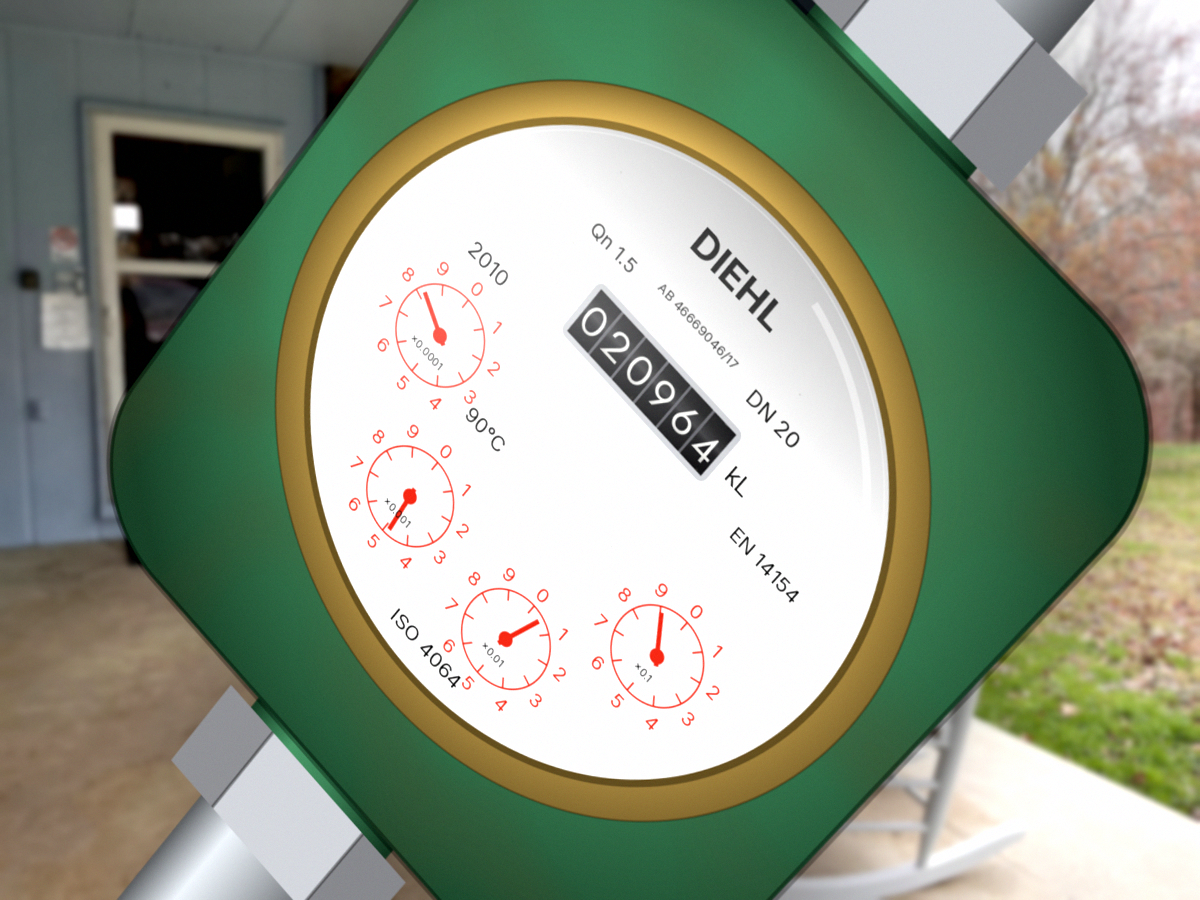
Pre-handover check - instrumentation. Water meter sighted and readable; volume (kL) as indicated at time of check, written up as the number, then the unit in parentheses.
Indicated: 20963.9048 (kL)
